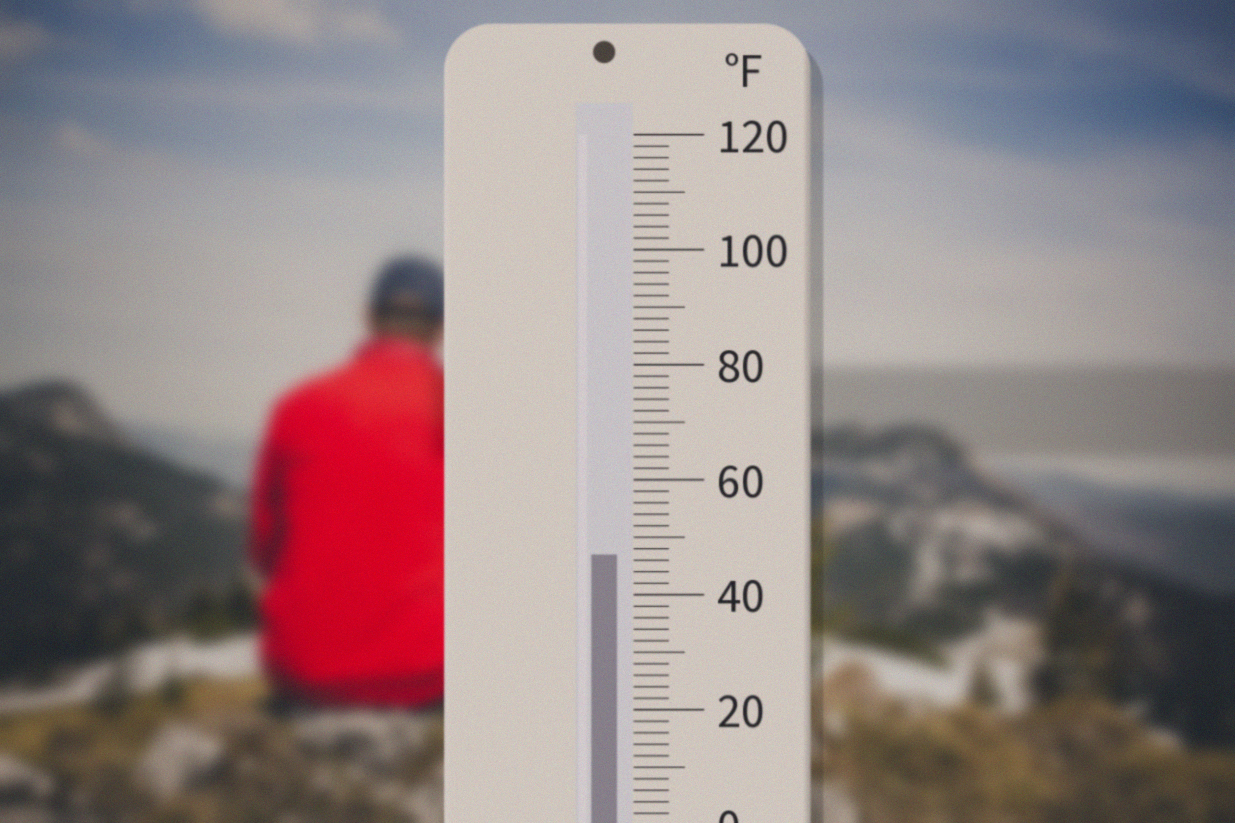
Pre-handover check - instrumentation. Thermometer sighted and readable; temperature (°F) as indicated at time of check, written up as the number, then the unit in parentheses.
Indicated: 47 (°F)
